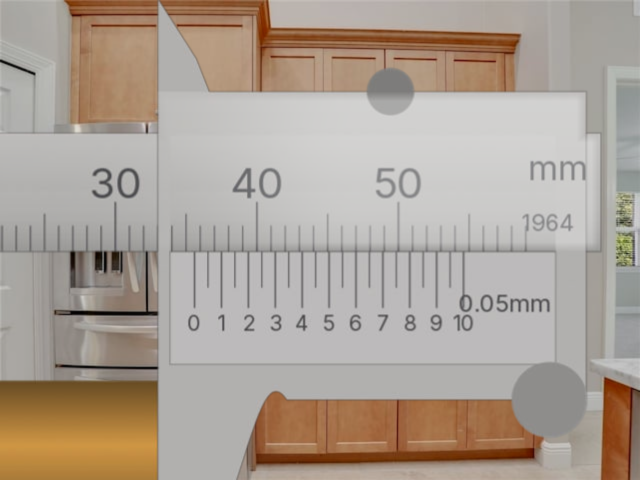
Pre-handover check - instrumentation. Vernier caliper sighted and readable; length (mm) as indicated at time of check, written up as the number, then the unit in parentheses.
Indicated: 35.6 (mm)
